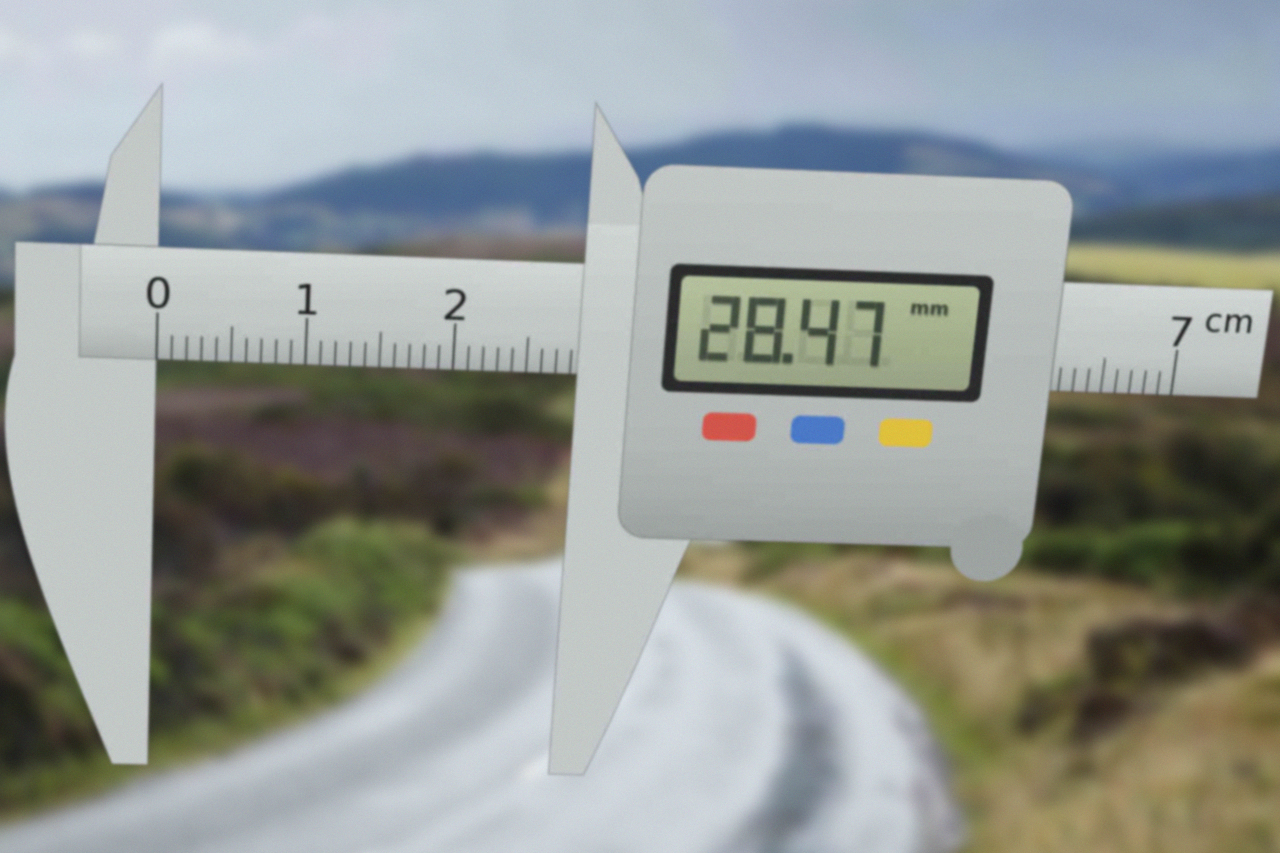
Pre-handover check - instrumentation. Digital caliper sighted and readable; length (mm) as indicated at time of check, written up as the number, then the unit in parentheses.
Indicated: 28.47 (mm)
